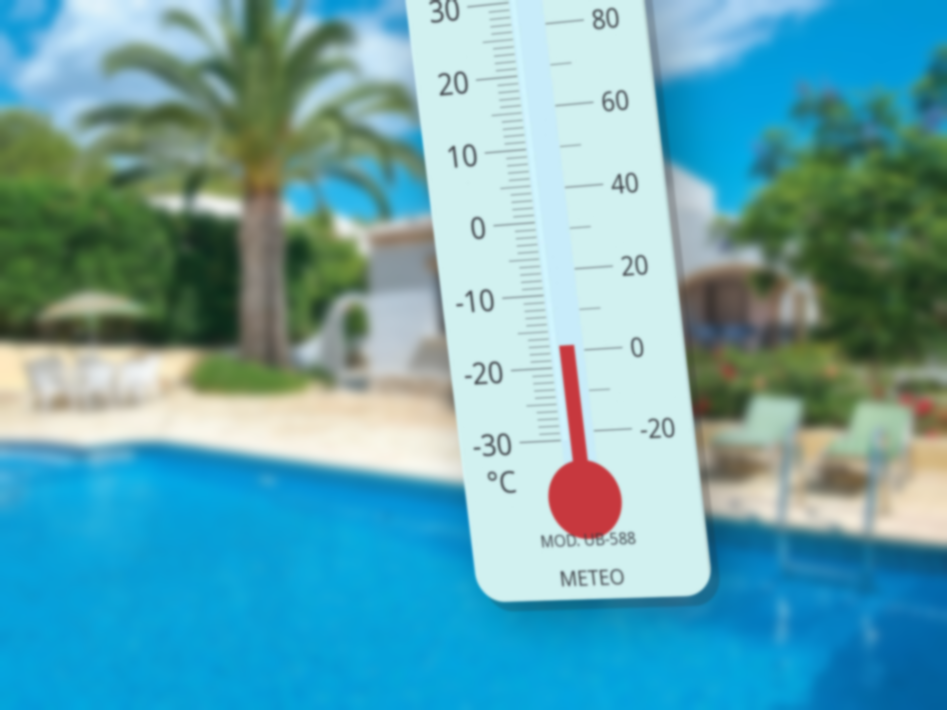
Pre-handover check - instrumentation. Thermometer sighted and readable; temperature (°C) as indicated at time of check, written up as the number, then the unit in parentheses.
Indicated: -17 (°C)
